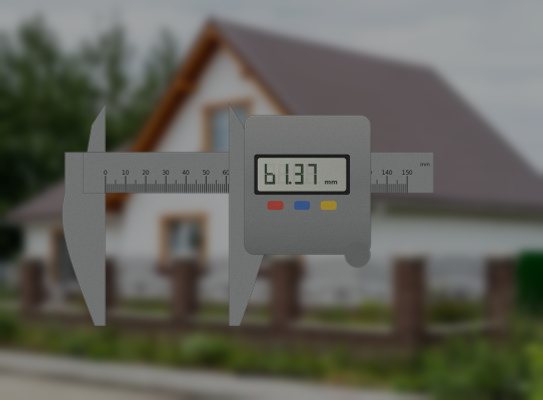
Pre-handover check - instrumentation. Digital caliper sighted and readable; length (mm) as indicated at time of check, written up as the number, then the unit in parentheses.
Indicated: 61.37 (mm)
